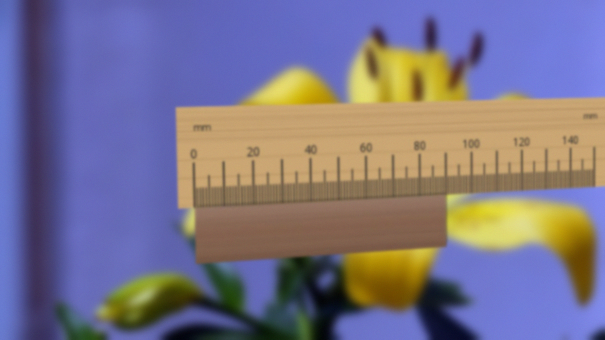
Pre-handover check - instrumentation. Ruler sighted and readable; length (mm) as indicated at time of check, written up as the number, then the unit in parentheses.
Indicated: 90 (mm)
